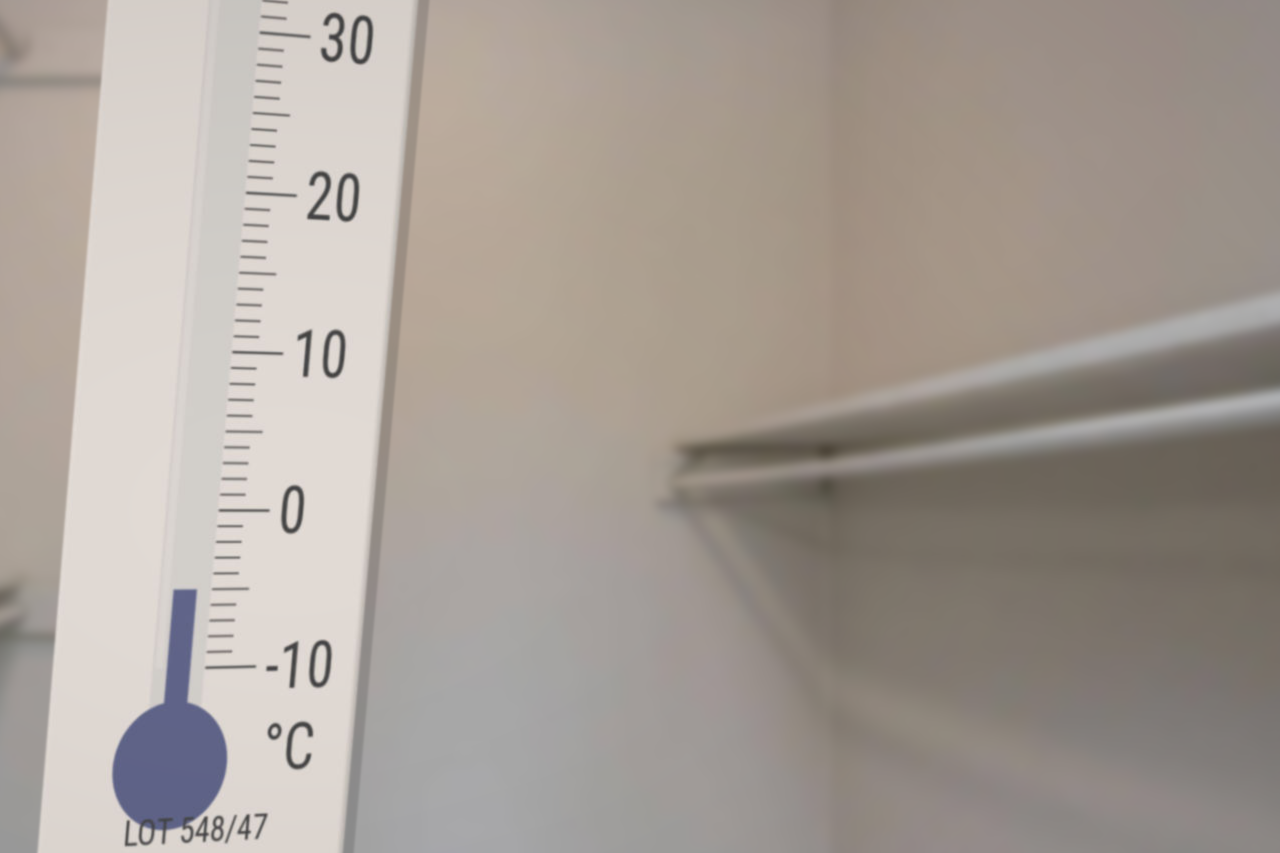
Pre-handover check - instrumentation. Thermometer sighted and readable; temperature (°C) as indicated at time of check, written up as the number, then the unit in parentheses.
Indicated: -5 (°C)
